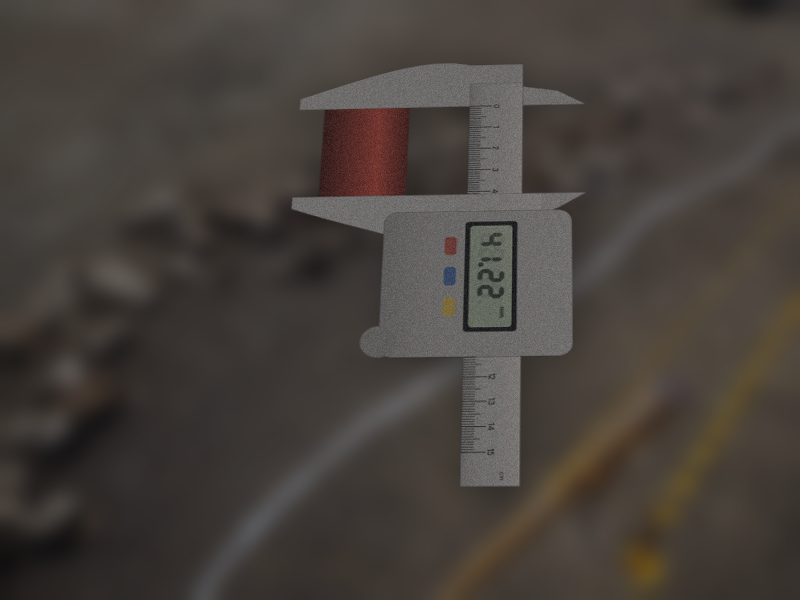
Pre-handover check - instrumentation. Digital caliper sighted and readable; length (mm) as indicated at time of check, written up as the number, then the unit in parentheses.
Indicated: 41.22 (mm)
